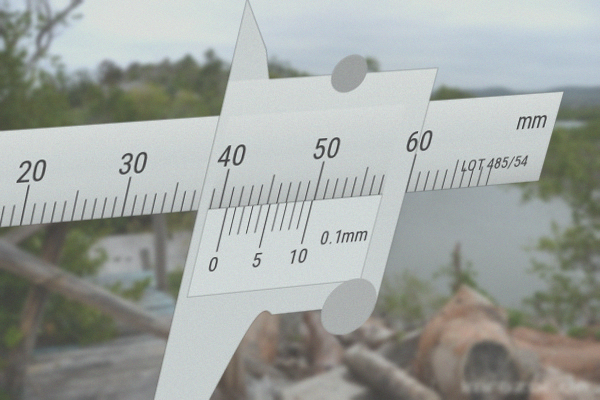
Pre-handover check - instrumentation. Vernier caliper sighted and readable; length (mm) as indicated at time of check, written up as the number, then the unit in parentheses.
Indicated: 40.8 (mm)
